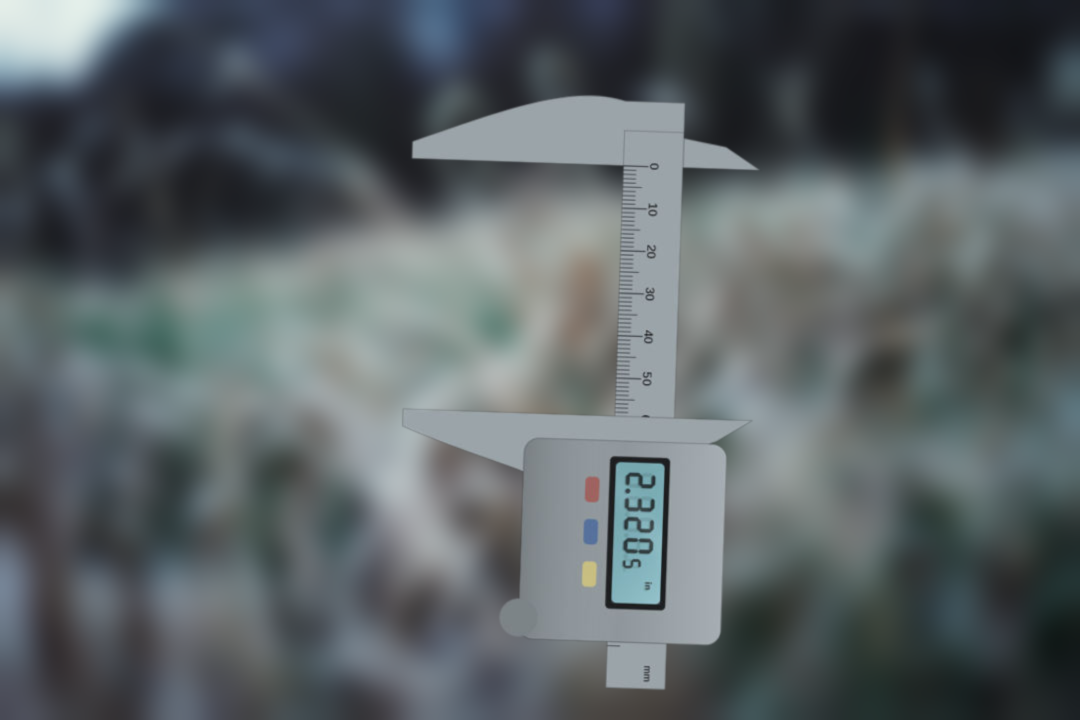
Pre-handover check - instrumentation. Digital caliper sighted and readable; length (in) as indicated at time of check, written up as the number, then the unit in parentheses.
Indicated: 2.3205 (in)
